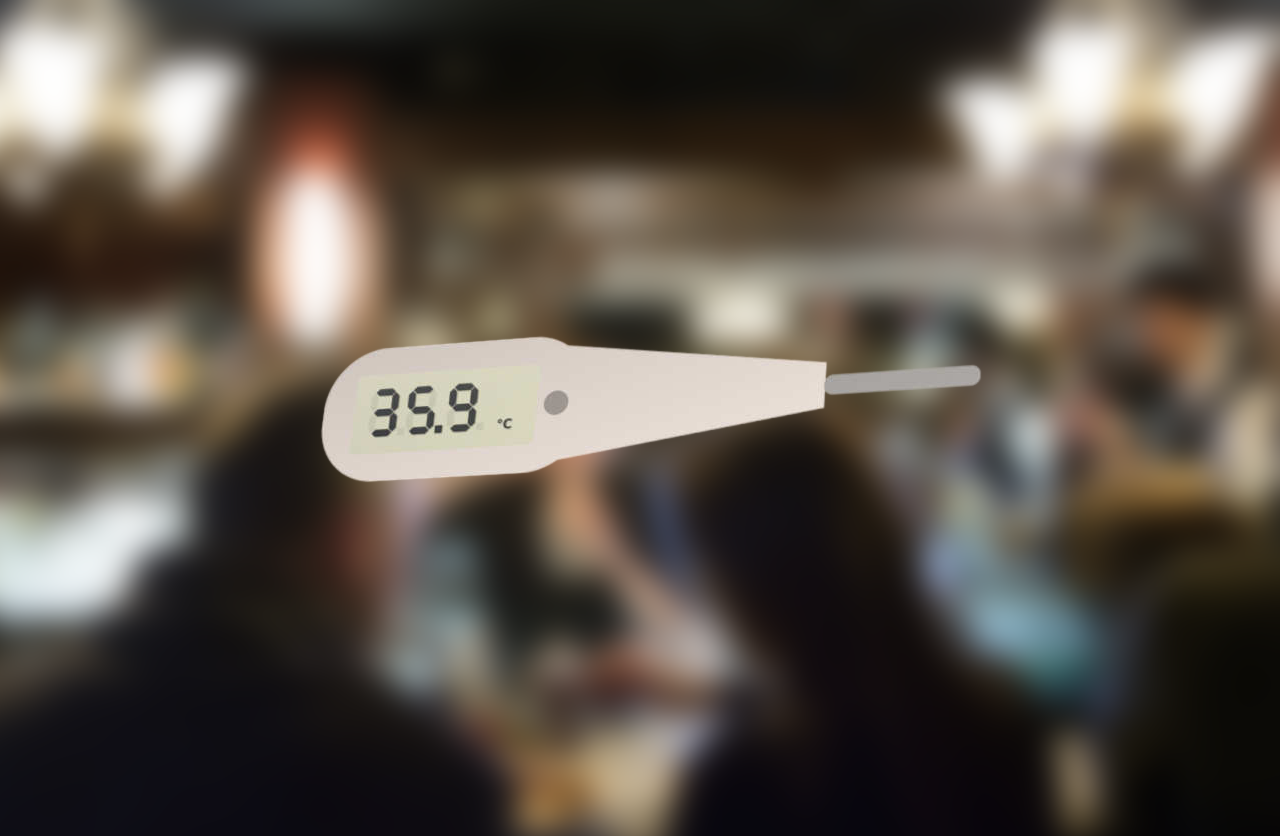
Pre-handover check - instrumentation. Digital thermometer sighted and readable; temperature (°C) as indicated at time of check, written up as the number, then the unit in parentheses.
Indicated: 35.9 (°C)
